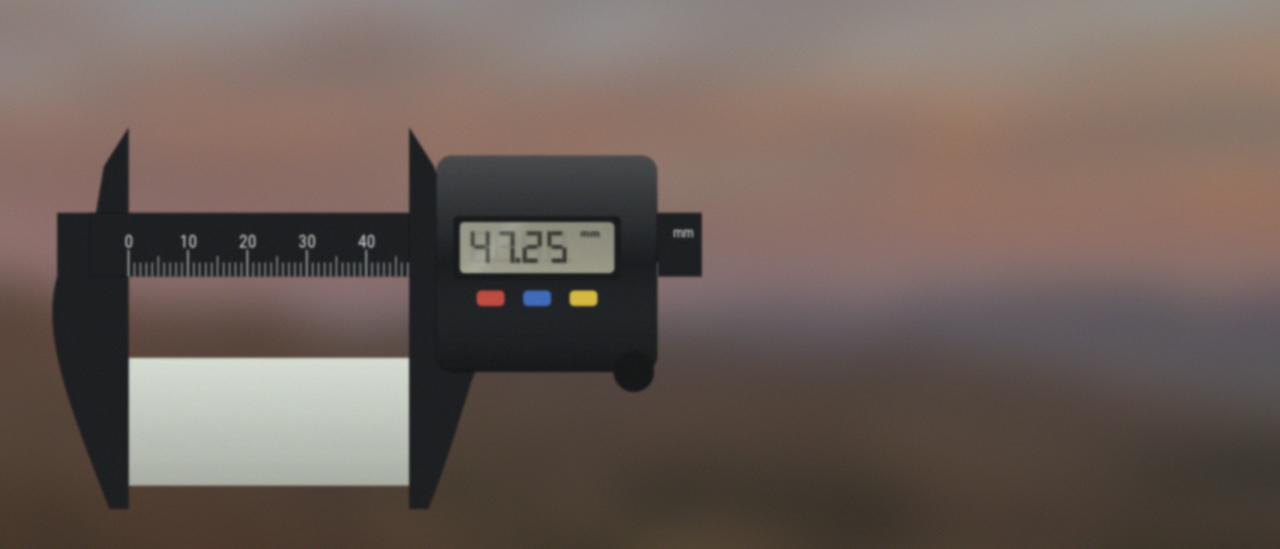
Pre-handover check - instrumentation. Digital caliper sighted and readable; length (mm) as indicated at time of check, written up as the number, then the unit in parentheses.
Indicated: 47.25 (mm)
